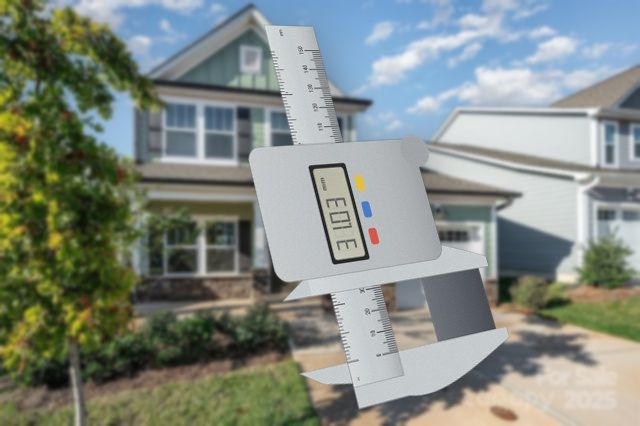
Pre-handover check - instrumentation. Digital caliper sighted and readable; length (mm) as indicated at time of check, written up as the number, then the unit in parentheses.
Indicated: 31.03 (mm)
